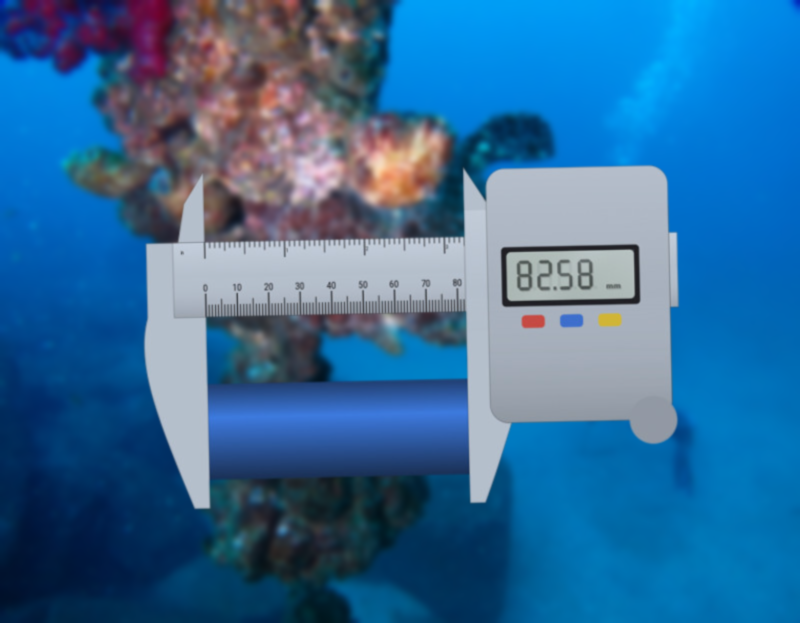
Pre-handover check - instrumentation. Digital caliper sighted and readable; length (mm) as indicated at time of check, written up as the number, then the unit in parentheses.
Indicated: 82.58 (mm)
